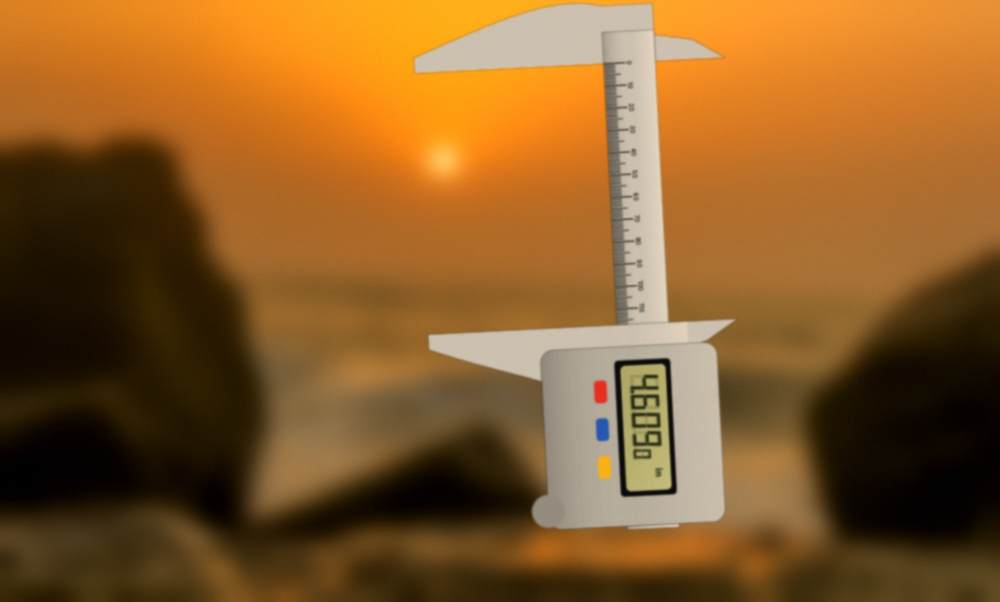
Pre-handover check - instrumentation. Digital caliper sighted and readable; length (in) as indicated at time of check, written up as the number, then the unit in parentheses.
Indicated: 4.6090 (in)
